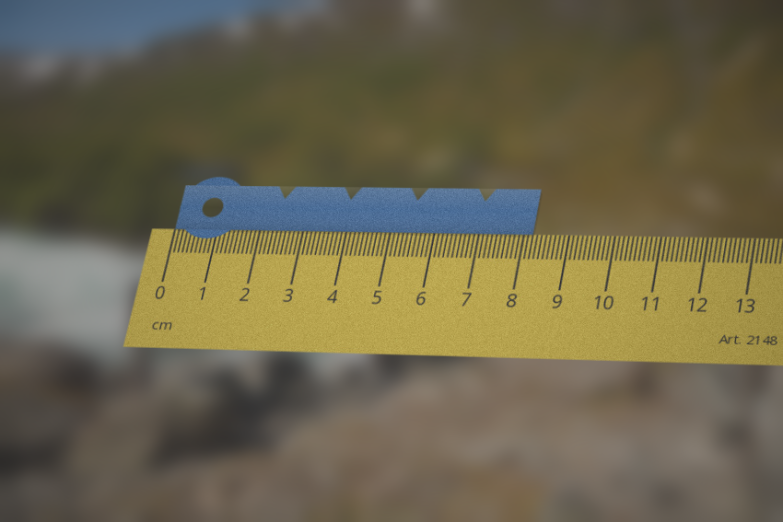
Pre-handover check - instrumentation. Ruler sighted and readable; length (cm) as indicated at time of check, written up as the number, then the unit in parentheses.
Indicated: 8.2 (cm)
